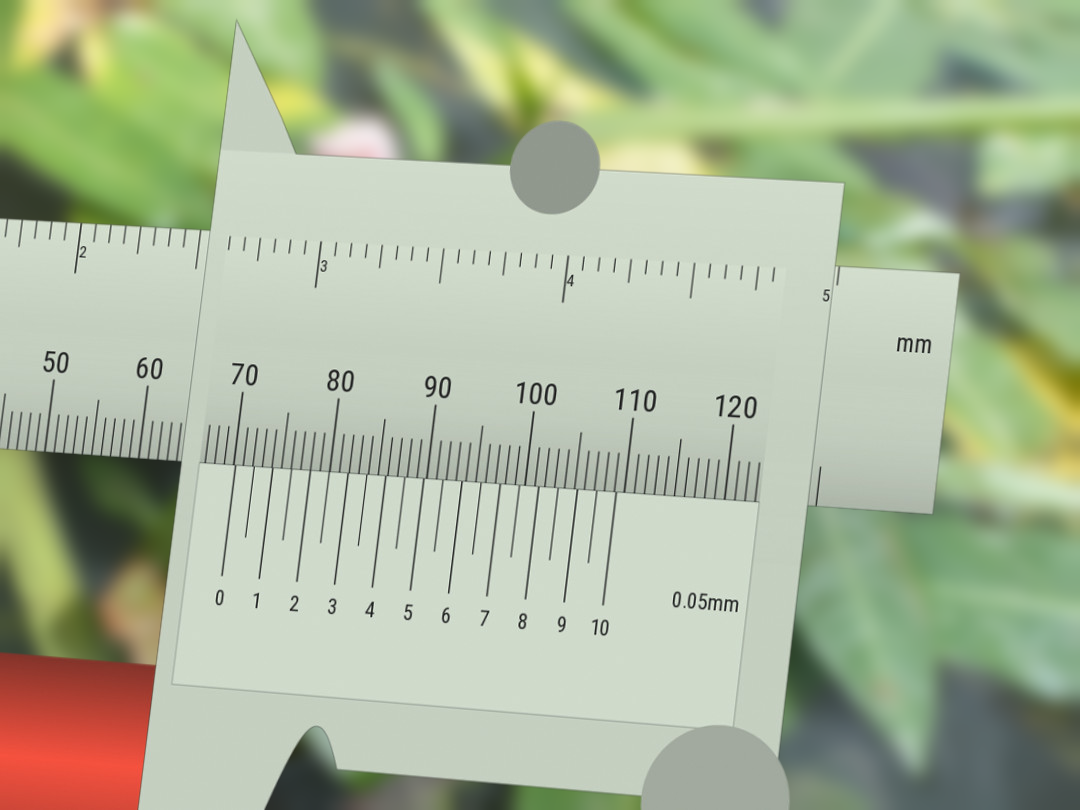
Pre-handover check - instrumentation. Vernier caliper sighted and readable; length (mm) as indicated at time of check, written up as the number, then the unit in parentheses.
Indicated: 70.2 (mm)
